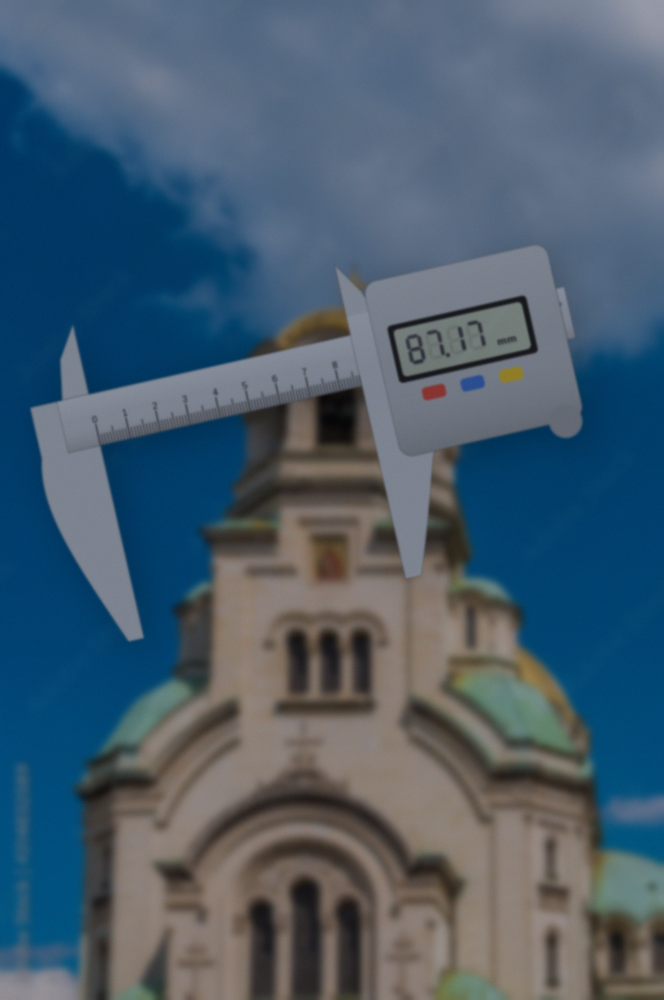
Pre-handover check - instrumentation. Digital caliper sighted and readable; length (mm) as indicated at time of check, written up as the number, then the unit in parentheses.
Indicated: 87.17 (mm)
